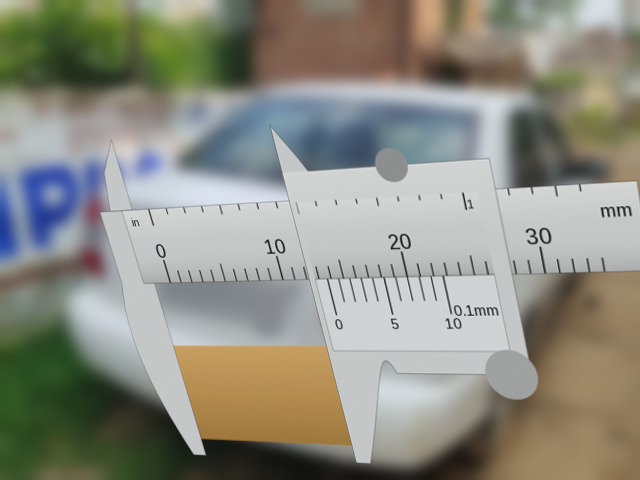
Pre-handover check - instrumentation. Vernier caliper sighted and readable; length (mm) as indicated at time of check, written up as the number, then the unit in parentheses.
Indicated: 13.7 (mm)
